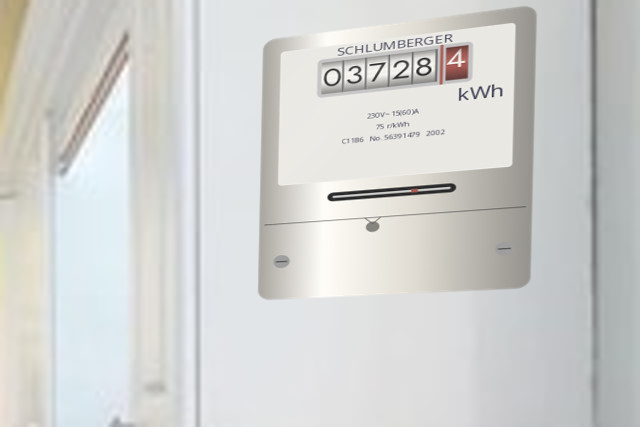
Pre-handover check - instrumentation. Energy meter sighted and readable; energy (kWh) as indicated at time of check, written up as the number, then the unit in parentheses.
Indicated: 3728.4 (kWh)
